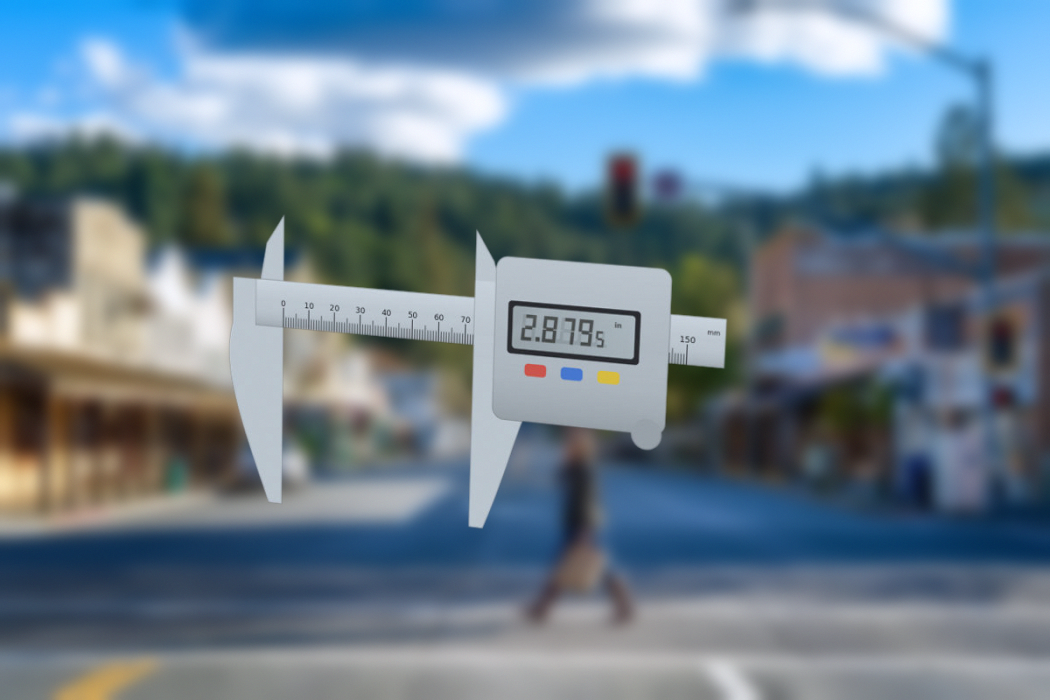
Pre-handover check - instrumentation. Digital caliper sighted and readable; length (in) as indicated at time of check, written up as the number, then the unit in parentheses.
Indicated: 2.8795 (in)
